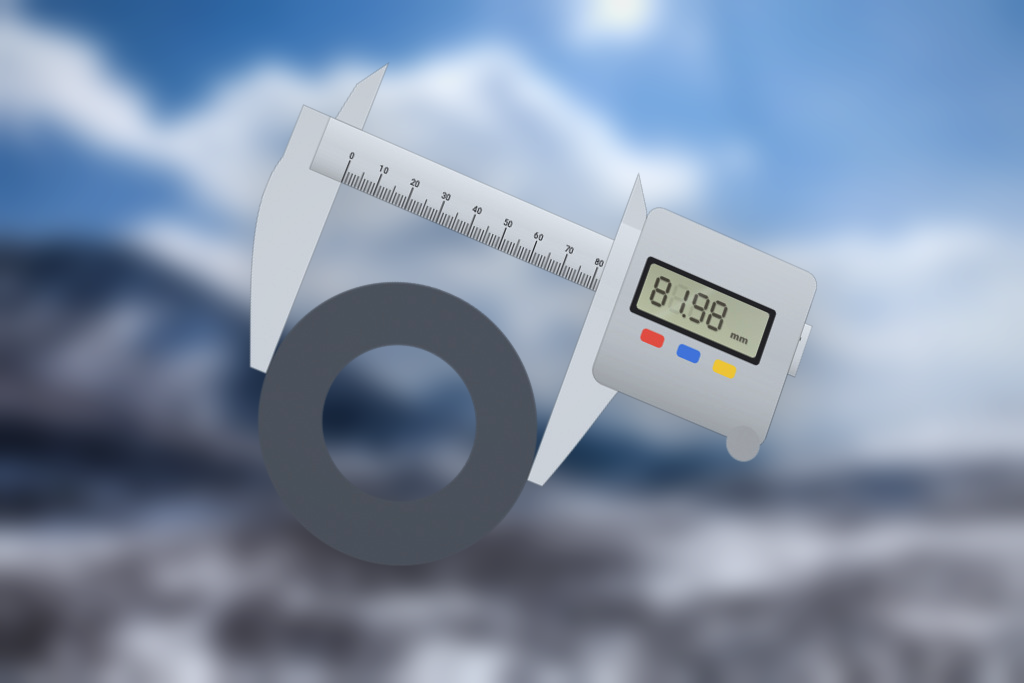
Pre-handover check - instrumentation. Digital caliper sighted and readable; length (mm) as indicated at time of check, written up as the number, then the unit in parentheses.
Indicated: 81.98 (mm)
